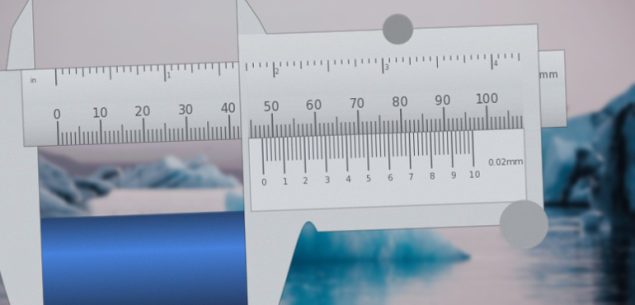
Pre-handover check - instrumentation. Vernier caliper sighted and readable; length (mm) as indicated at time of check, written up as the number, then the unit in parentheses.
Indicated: 47.5 (mm)
